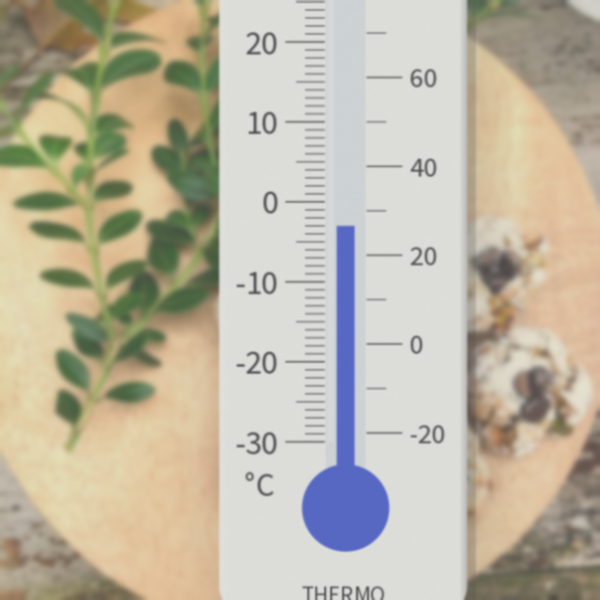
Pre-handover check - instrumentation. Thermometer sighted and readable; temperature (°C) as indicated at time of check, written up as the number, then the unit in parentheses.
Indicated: -3 (°C)
